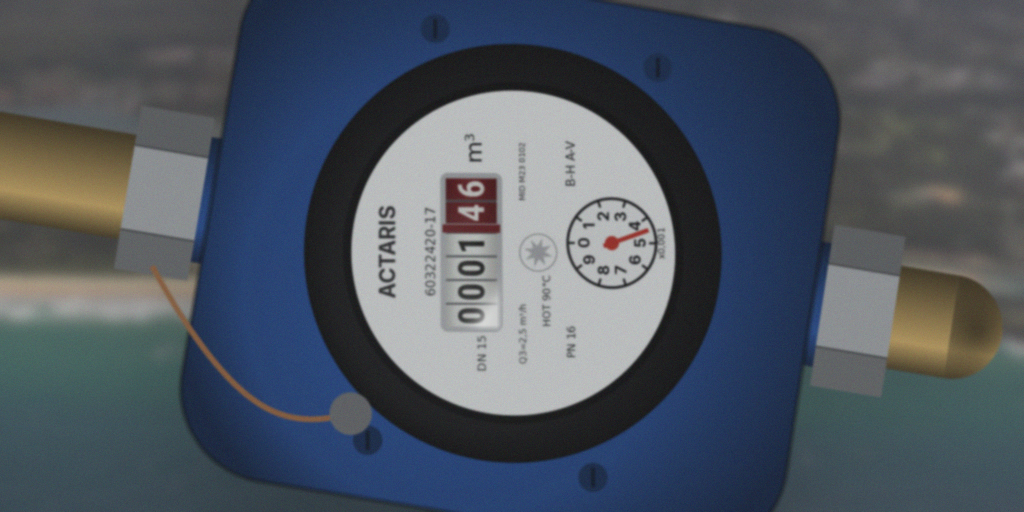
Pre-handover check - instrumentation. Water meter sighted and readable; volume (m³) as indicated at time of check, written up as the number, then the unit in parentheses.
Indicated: 1.464 (m³)
